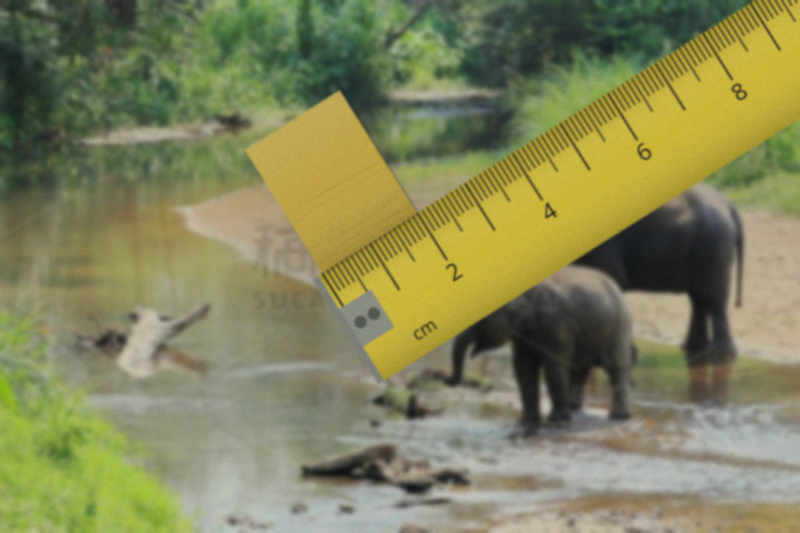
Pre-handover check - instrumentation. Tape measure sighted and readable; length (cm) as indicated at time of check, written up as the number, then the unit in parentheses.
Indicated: 2 (cm)
